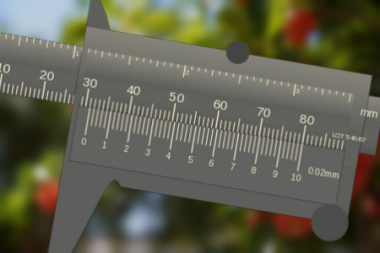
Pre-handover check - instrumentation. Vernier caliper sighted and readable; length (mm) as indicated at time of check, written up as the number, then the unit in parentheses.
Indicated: 31.0 (mm)
